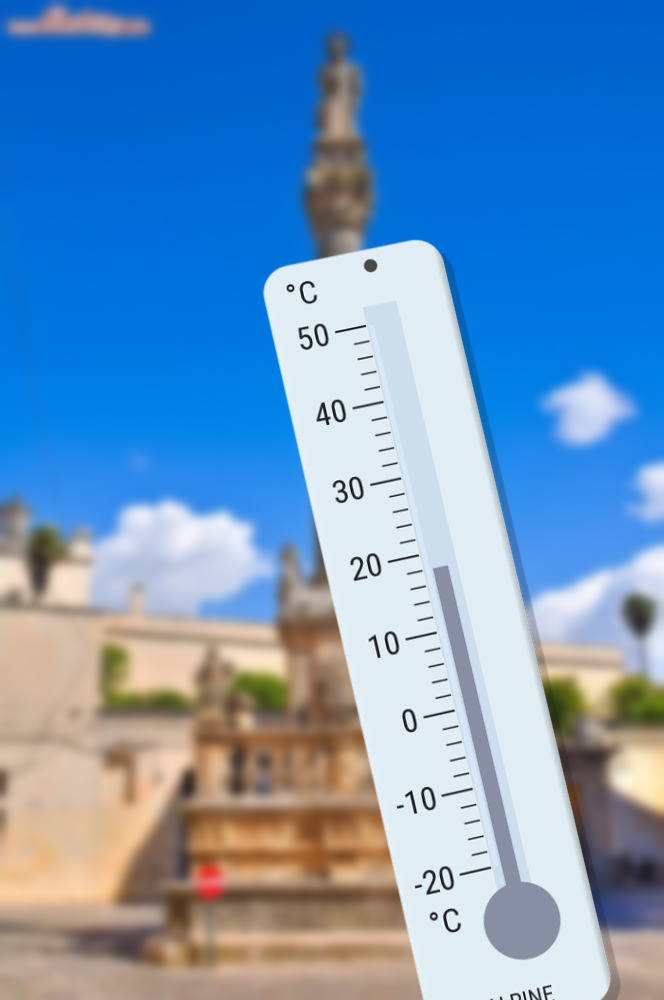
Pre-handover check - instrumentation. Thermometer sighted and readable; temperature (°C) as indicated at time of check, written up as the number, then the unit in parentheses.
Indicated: 18 (°C)
